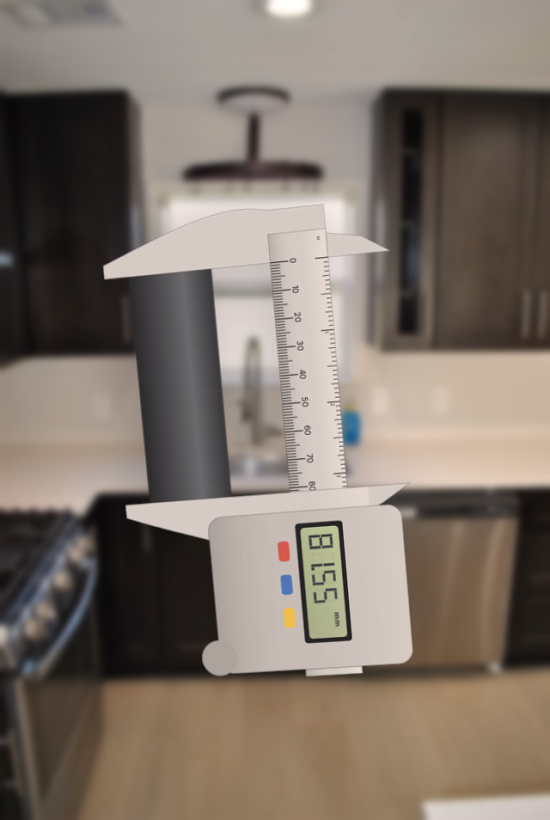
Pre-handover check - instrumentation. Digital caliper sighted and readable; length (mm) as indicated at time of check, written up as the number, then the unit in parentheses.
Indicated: 81.55 (mm)
